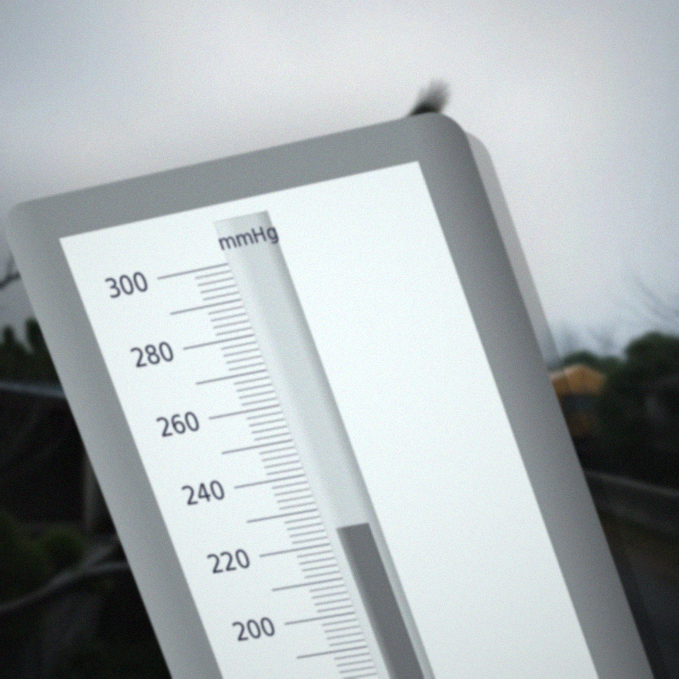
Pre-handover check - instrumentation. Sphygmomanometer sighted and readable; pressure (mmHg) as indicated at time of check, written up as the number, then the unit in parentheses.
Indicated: 224 (mmHg)
